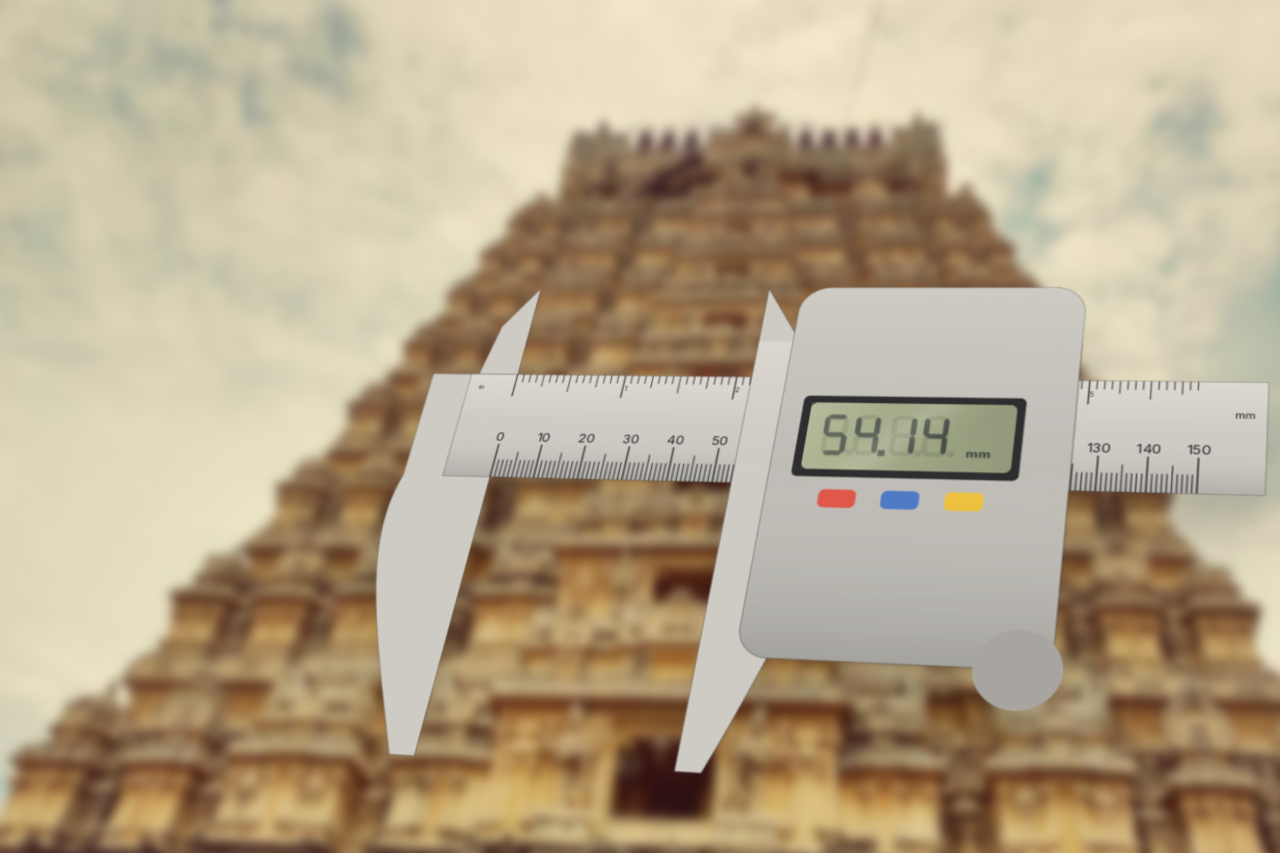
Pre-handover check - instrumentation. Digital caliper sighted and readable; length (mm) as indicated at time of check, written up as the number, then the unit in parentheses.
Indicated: 54.14 (mm)
